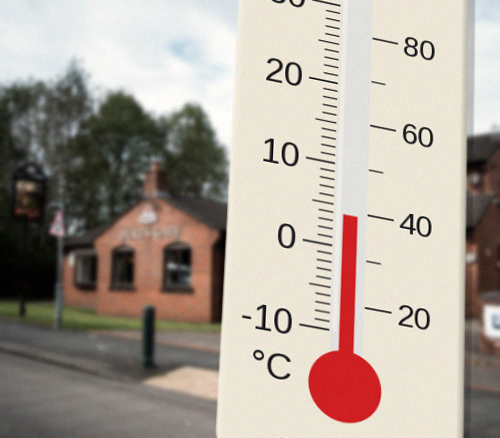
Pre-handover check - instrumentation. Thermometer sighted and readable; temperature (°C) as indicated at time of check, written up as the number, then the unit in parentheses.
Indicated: 4 (°C)
